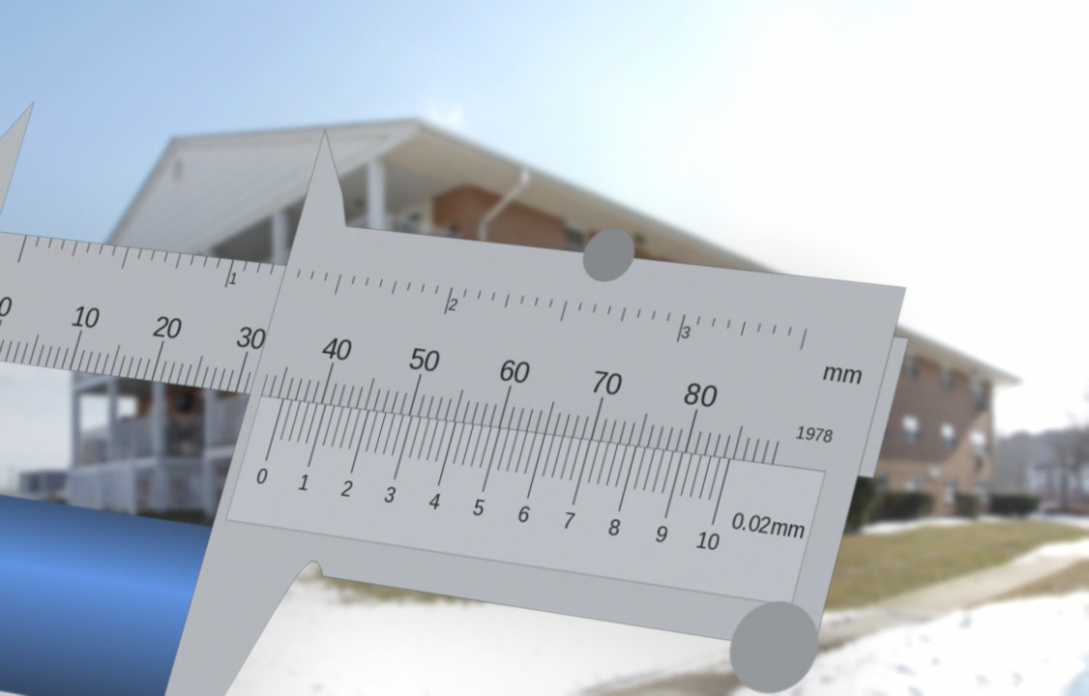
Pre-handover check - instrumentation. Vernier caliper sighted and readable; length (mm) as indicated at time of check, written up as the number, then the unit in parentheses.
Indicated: 35.6 (mm)
